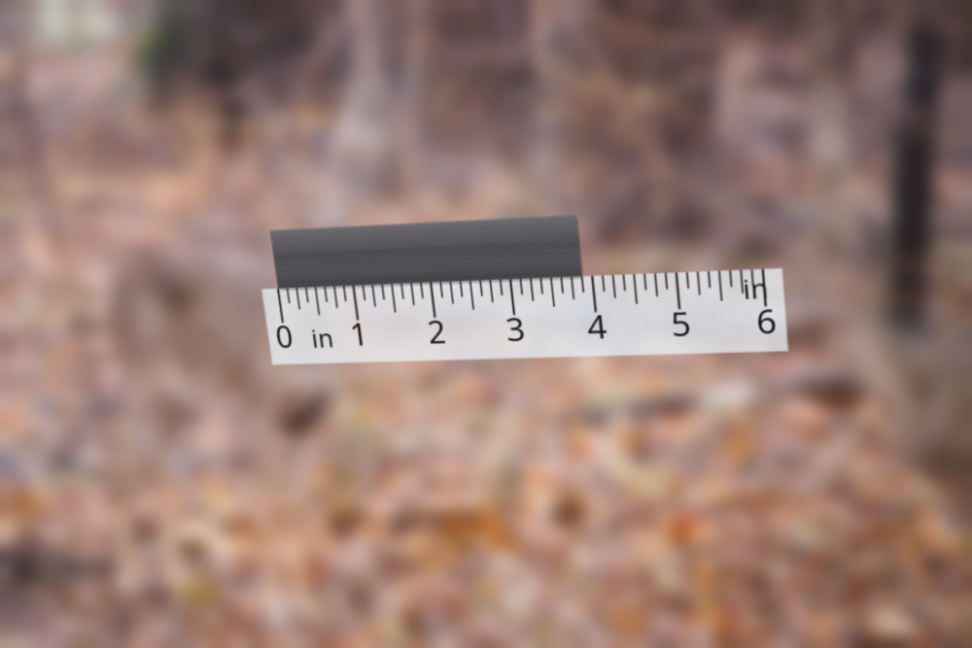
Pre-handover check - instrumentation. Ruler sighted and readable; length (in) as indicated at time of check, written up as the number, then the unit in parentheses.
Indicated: 3.875 (in)
